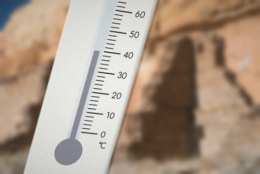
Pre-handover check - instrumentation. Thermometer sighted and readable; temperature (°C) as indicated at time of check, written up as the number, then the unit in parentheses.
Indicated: 40 (°C)
